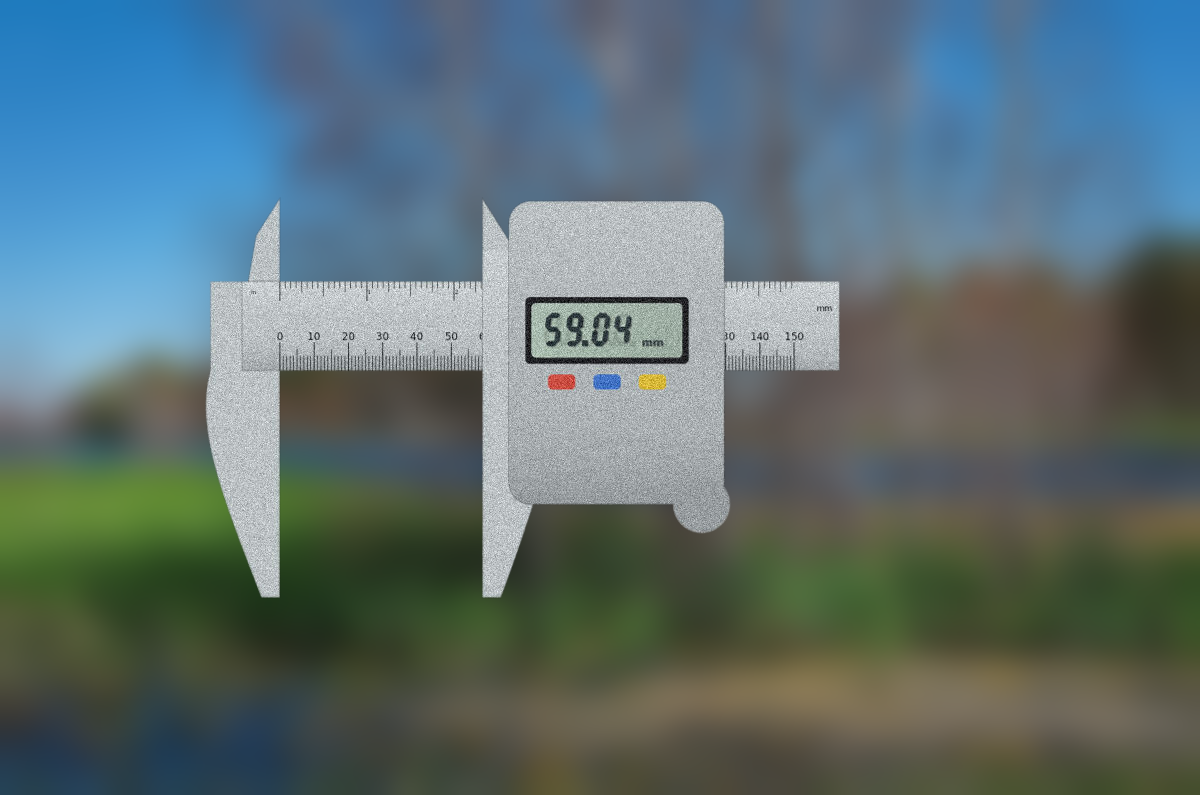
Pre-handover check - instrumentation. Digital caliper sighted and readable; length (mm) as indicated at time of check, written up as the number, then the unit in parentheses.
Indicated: 59.04 (mm)
